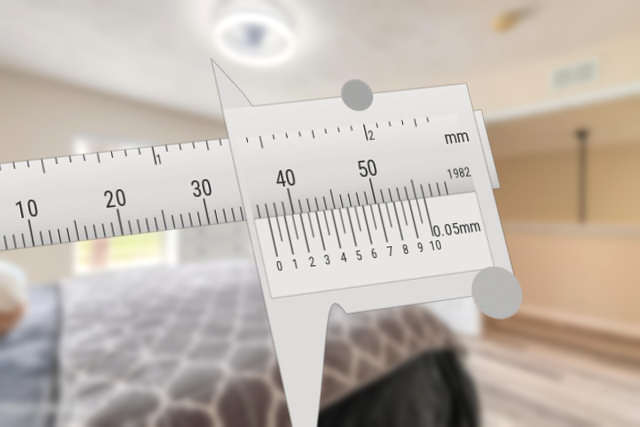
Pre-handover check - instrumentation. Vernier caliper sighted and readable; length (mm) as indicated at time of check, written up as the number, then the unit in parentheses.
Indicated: 37.0 (mm)
